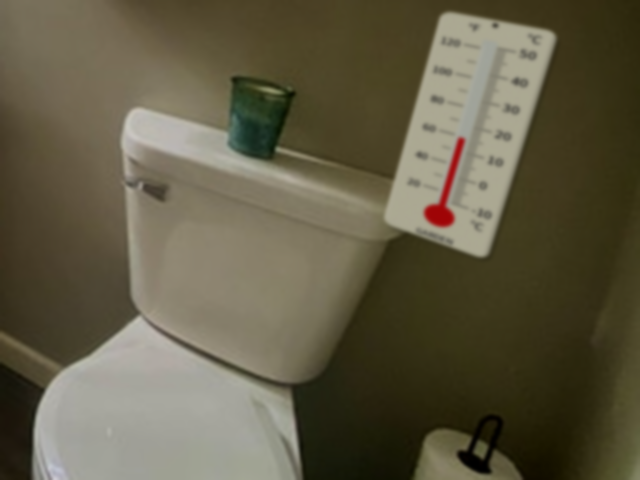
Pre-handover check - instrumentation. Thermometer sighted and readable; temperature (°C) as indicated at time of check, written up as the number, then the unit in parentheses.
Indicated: 15 (°C)
